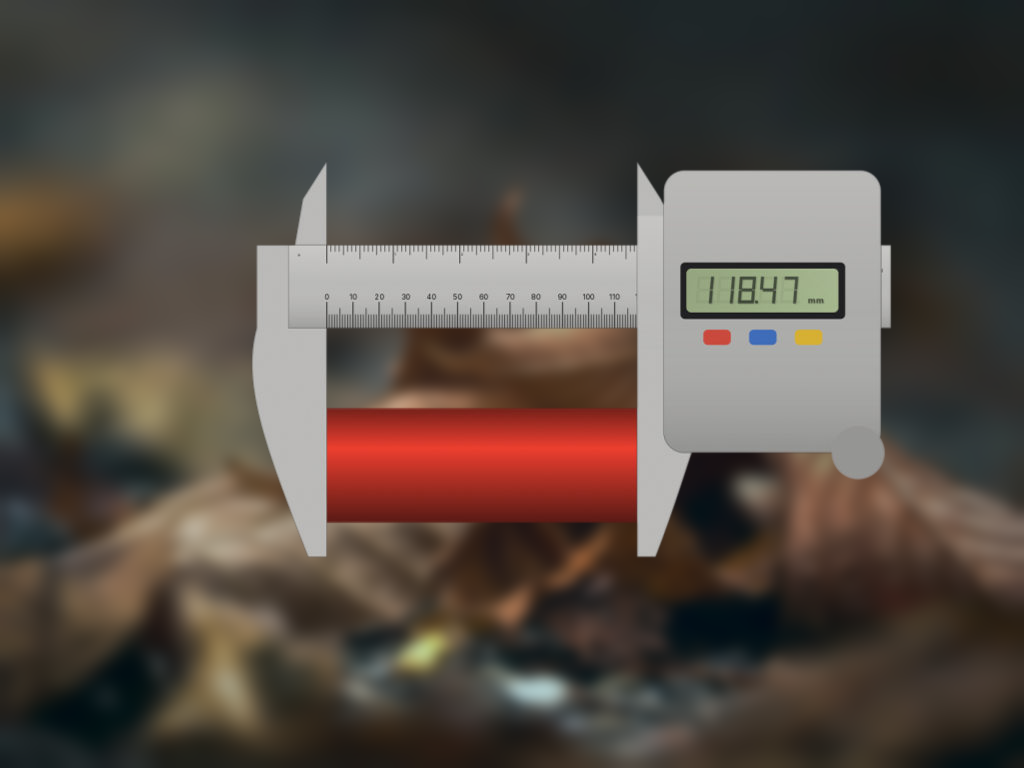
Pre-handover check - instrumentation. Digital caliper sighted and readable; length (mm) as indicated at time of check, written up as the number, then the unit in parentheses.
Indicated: 118.47 (mm)
